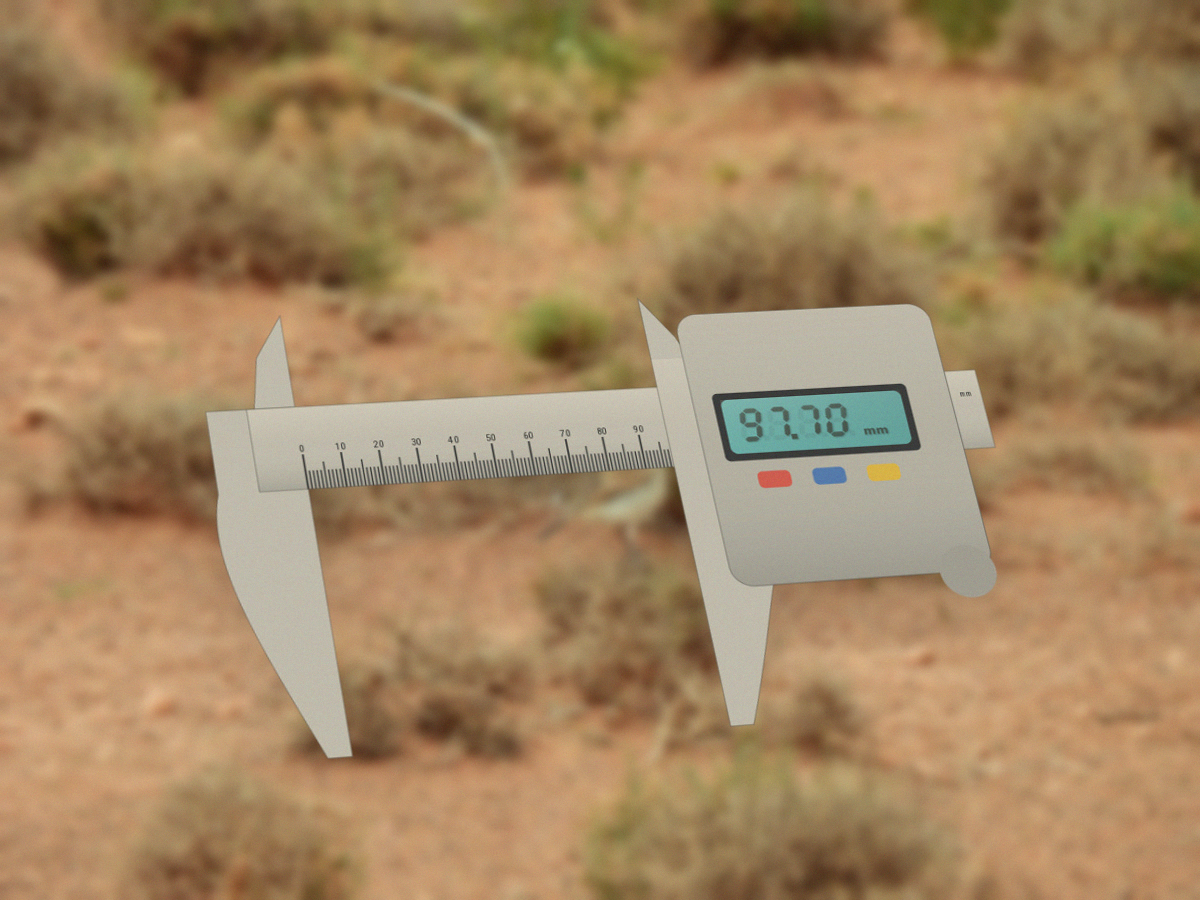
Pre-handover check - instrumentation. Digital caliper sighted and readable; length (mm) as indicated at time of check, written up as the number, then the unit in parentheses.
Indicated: 97.70 (mm)
